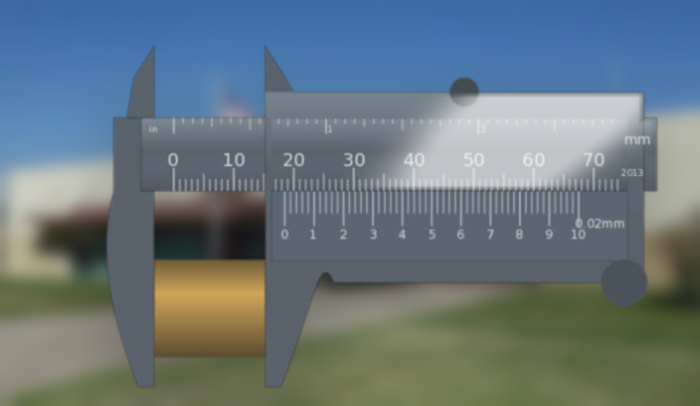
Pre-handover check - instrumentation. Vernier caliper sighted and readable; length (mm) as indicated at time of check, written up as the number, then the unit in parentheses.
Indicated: 18.5 (mm)
